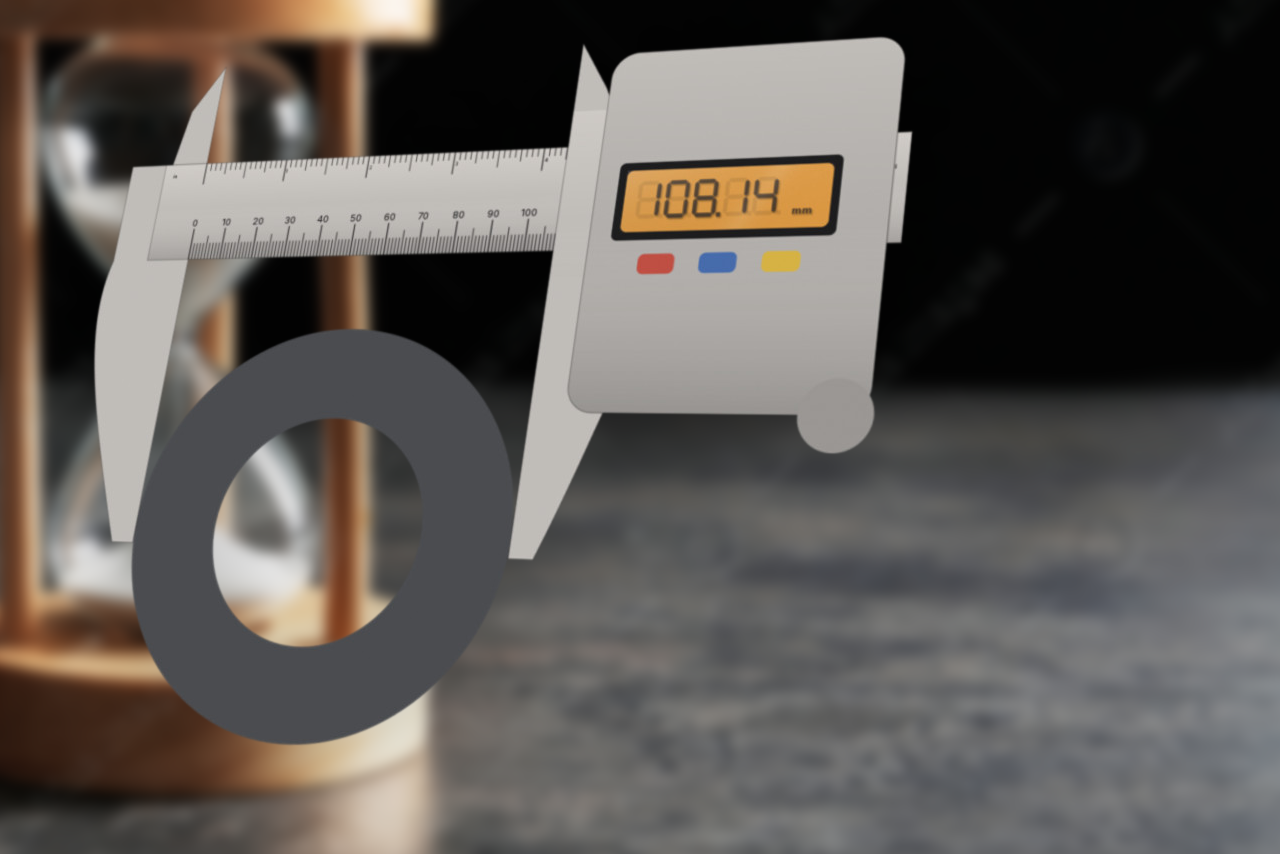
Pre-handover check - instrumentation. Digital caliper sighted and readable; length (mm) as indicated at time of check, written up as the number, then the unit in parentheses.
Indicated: 108.14 (mm)
